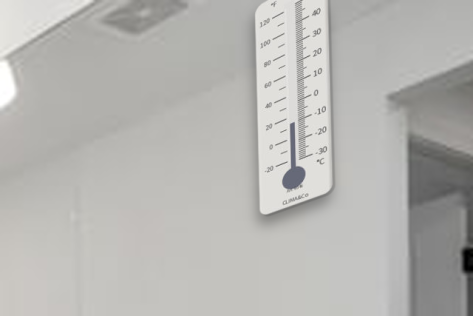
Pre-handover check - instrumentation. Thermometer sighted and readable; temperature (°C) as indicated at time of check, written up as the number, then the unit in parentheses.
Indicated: -10 (°C)
